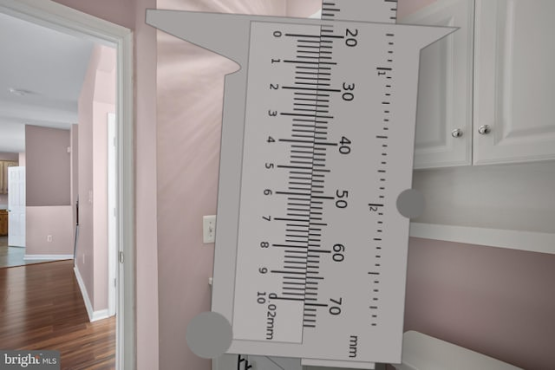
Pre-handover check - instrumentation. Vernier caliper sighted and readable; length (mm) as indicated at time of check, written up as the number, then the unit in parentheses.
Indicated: 20.2 (mm)
